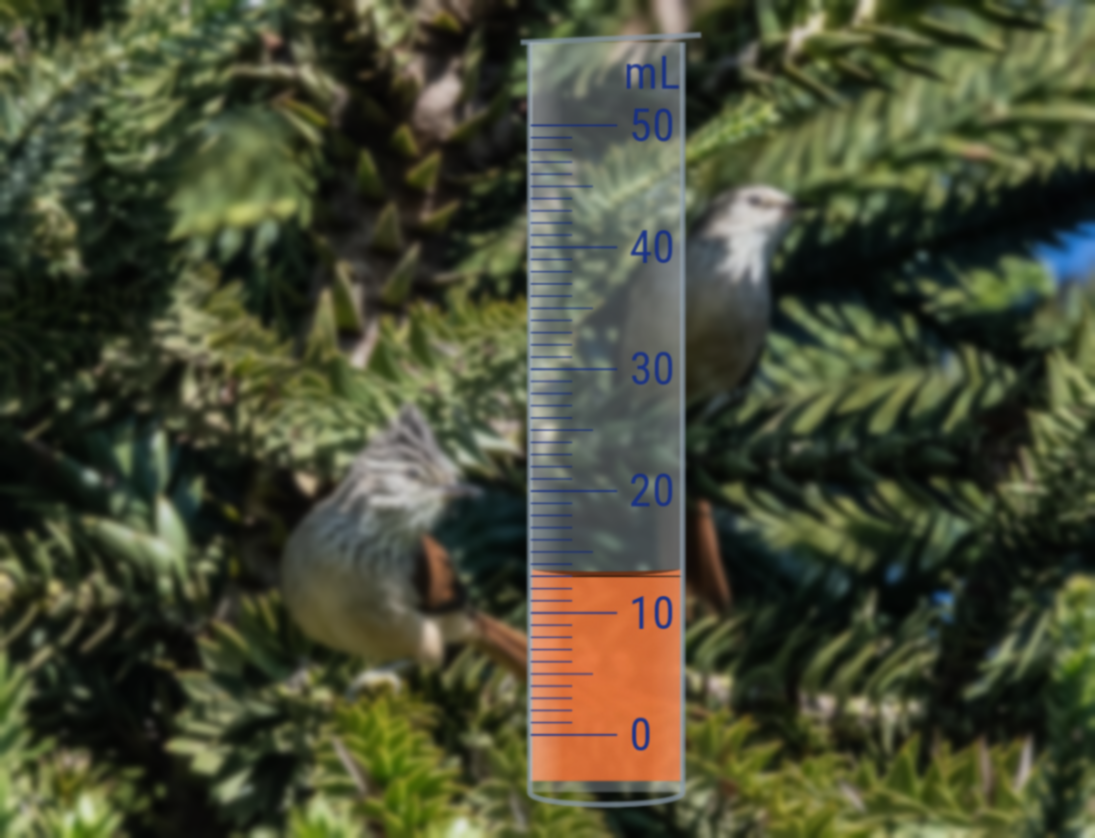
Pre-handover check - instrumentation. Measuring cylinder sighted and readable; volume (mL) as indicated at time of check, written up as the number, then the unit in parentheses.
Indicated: 13 (mL)
